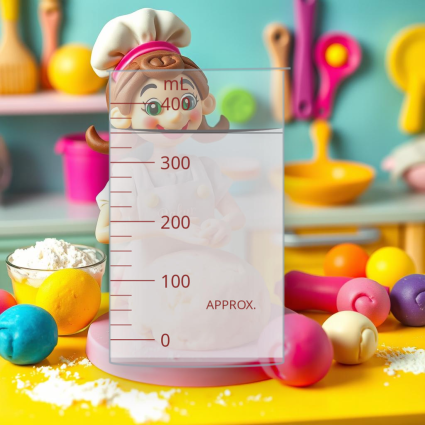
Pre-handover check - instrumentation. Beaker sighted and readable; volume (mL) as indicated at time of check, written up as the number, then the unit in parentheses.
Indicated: 350 (mL)
